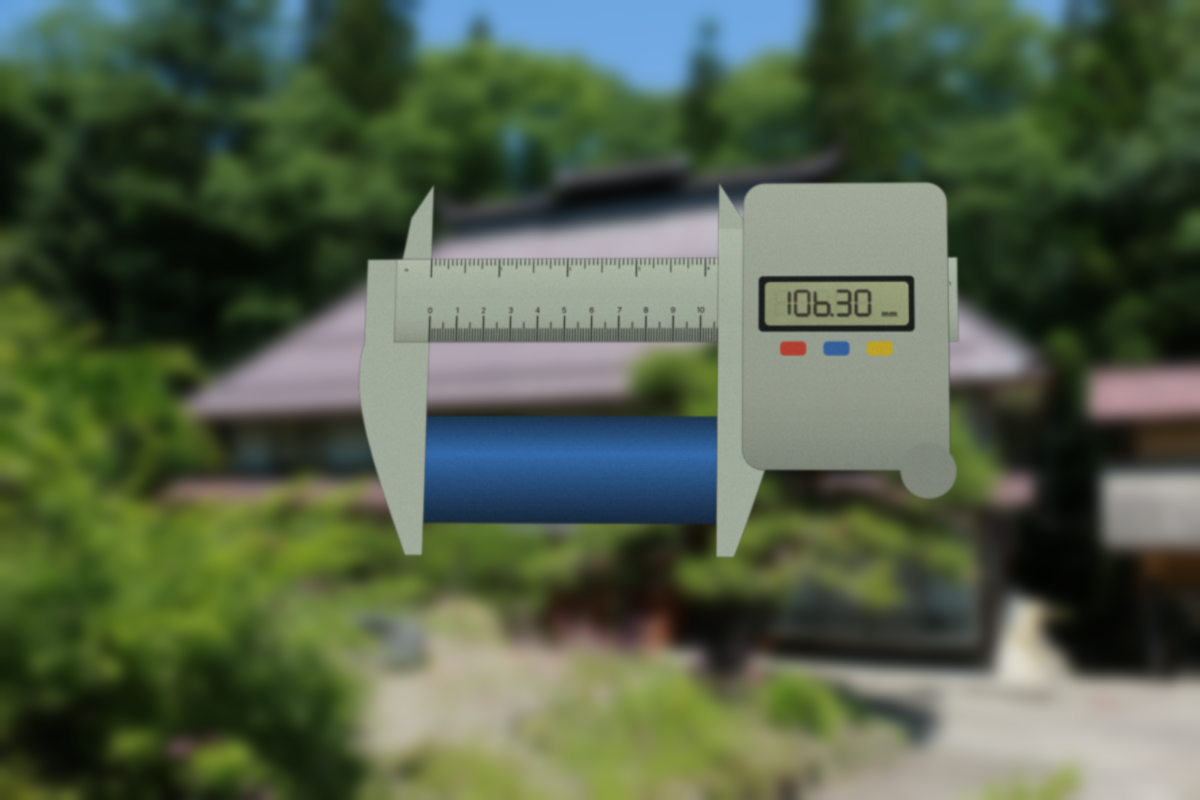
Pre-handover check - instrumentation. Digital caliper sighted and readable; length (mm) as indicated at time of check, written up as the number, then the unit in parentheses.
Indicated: 106.30 (mm)
